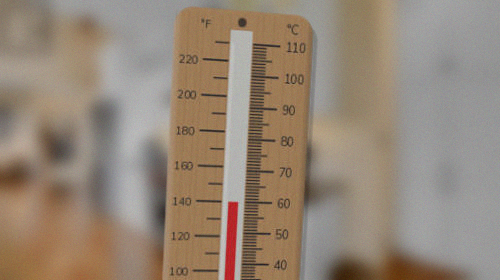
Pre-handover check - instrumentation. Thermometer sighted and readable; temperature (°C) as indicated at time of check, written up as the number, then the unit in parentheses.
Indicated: 60 (°C)
